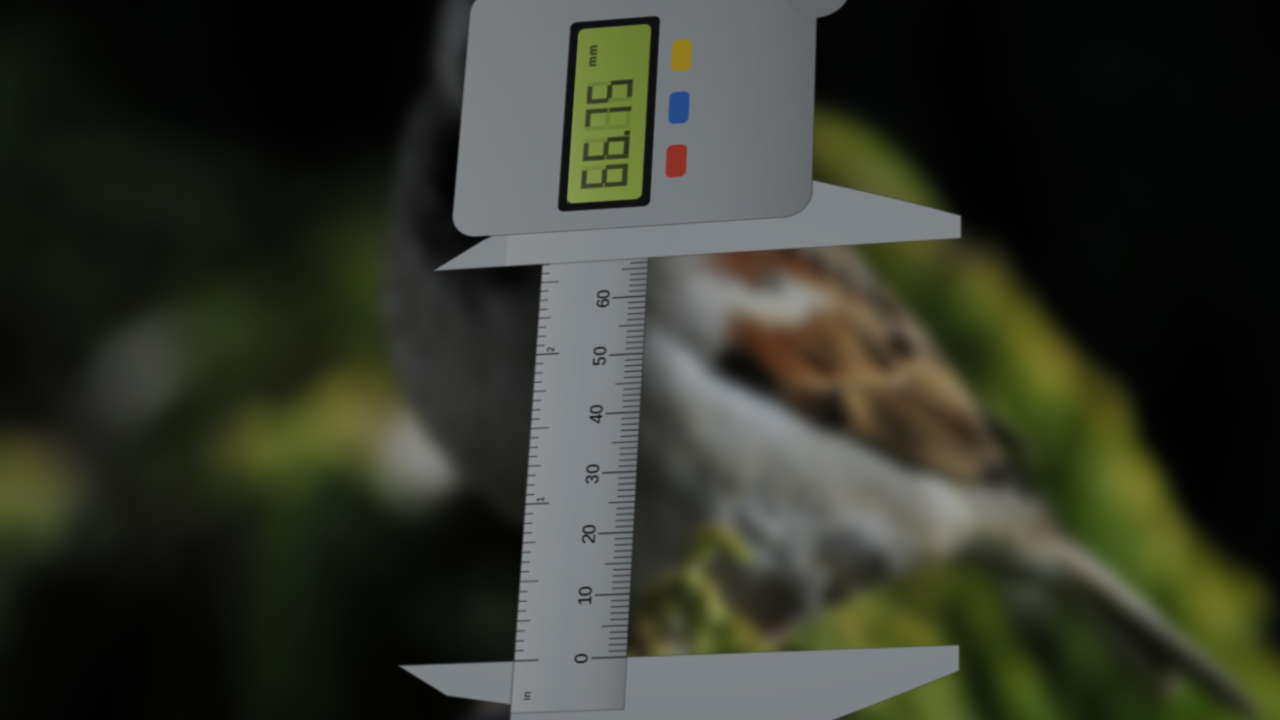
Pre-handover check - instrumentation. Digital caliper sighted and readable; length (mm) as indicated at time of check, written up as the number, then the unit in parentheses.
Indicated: 66.75 (mm)
